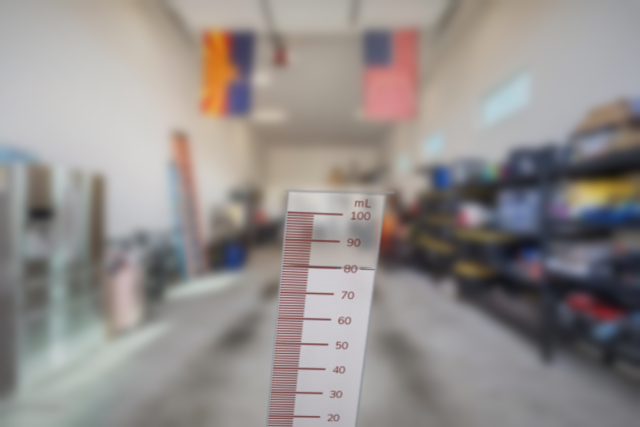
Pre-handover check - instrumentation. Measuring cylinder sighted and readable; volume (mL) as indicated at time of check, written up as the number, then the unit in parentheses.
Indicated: 80 (mL)
